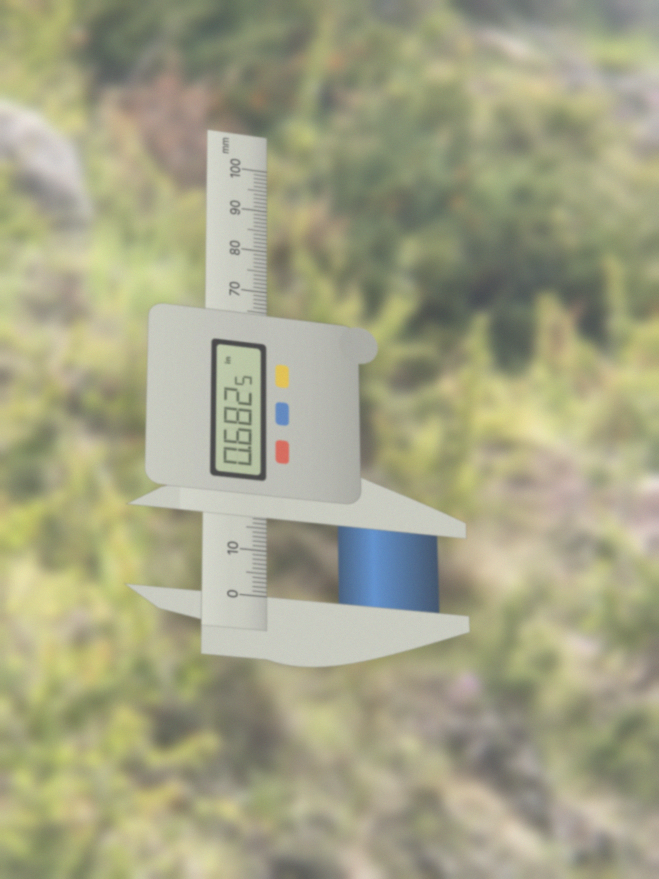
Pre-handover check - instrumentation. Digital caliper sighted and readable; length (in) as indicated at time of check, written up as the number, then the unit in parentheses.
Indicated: 0.6825 (in)
